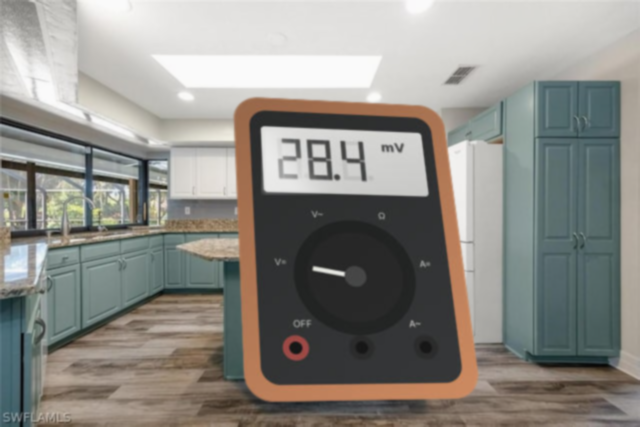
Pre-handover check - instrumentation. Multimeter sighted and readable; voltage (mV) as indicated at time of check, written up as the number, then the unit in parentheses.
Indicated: 28.4 (mV)
